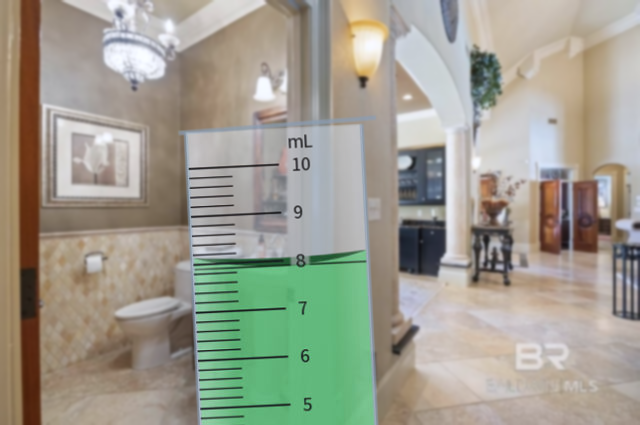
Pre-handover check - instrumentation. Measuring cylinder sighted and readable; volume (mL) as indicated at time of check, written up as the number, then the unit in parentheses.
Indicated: 7.9 (mL)
